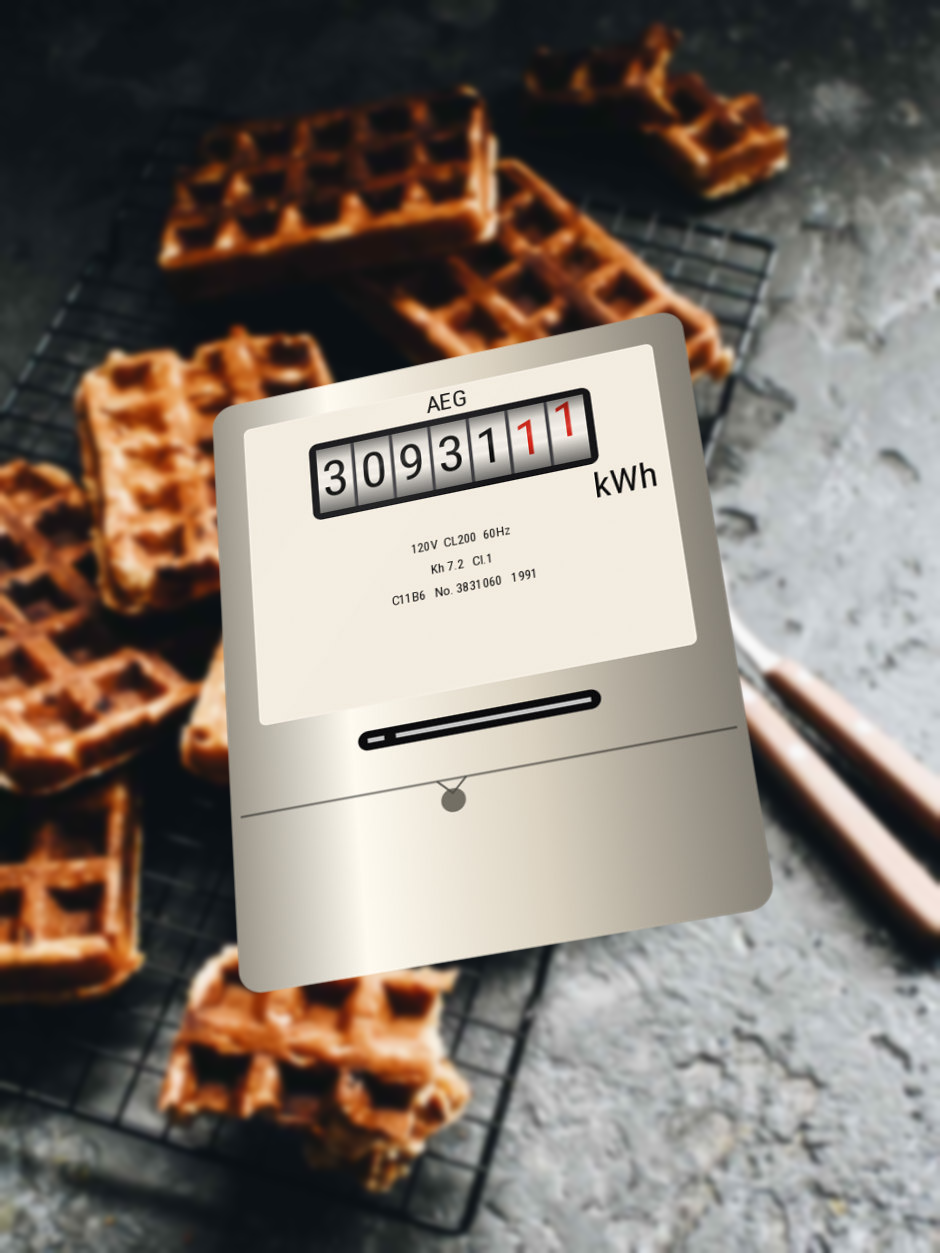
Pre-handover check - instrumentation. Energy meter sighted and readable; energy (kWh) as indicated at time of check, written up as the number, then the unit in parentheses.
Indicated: 30931.11 (kWh)
